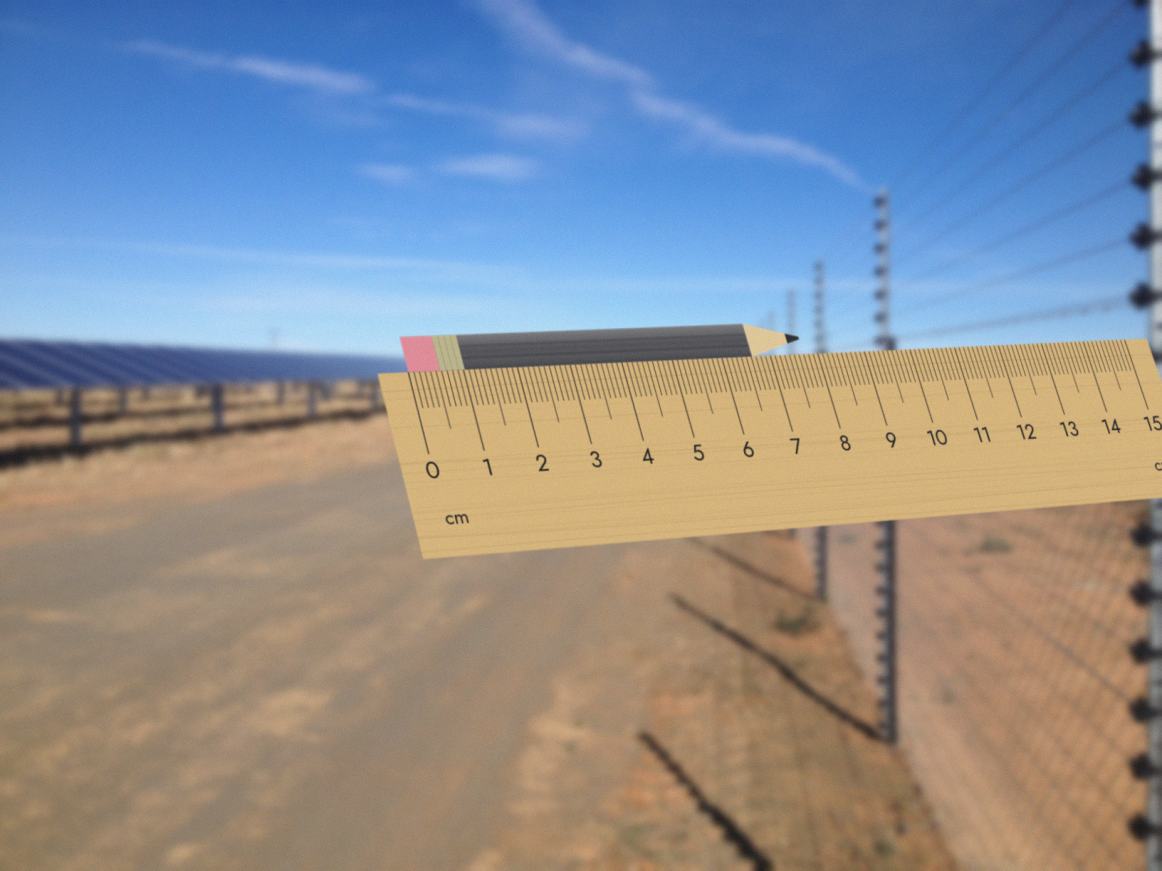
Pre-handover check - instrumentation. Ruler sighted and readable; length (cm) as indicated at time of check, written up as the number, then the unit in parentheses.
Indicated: 7.7 (cm)
